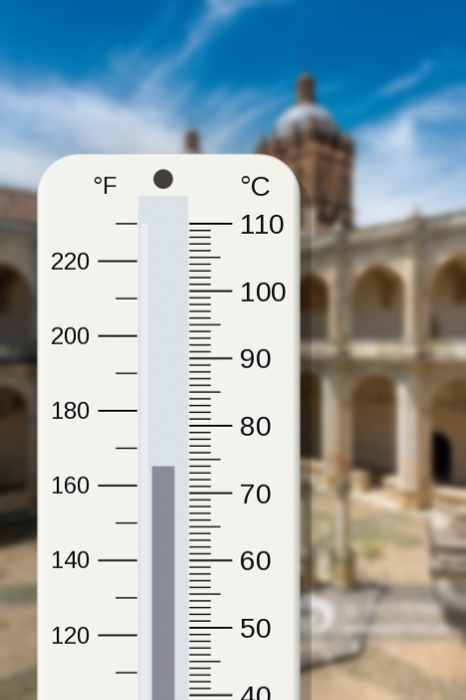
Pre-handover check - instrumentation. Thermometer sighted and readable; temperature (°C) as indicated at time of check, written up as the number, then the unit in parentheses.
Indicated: 74 (°C)
